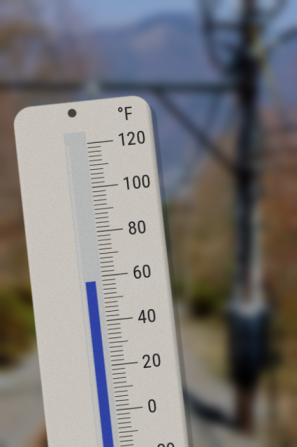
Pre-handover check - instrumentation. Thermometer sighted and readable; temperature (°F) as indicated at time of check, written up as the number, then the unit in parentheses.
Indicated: 58 (°F)
